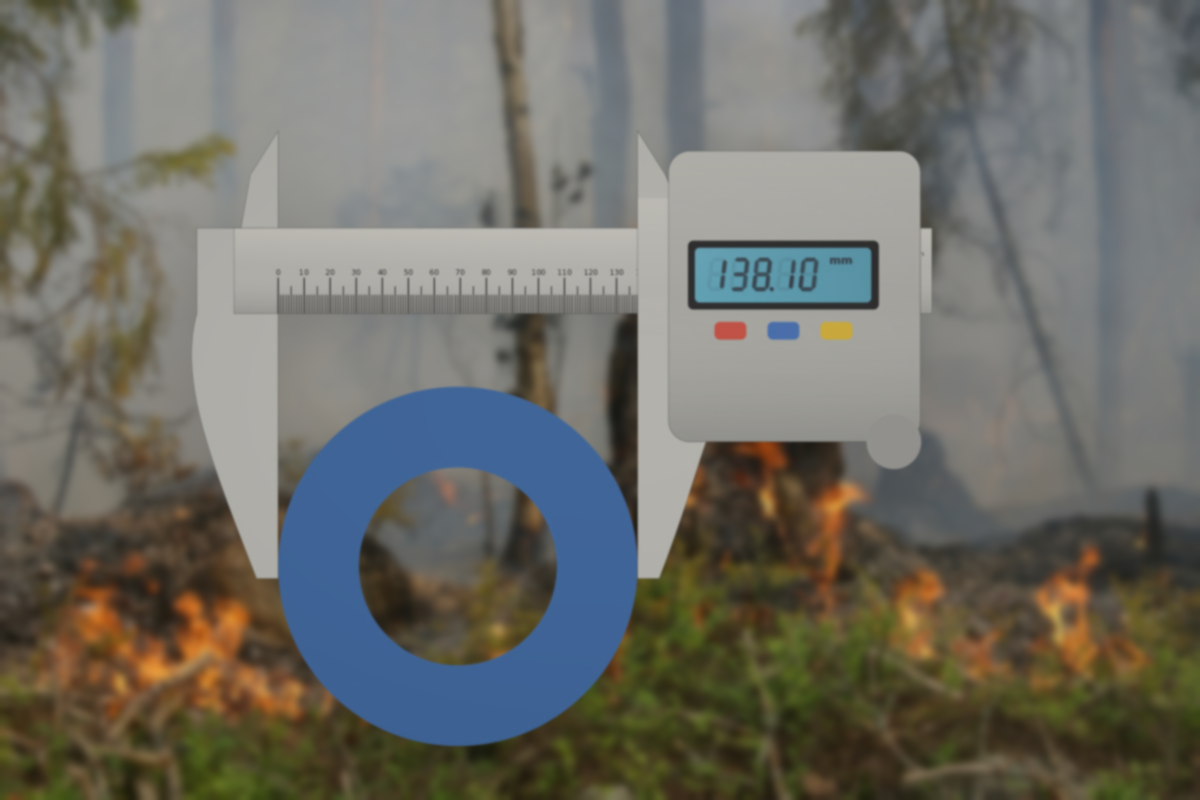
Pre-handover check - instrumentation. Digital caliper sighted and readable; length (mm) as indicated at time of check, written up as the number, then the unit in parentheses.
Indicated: 138.10 (mm)
